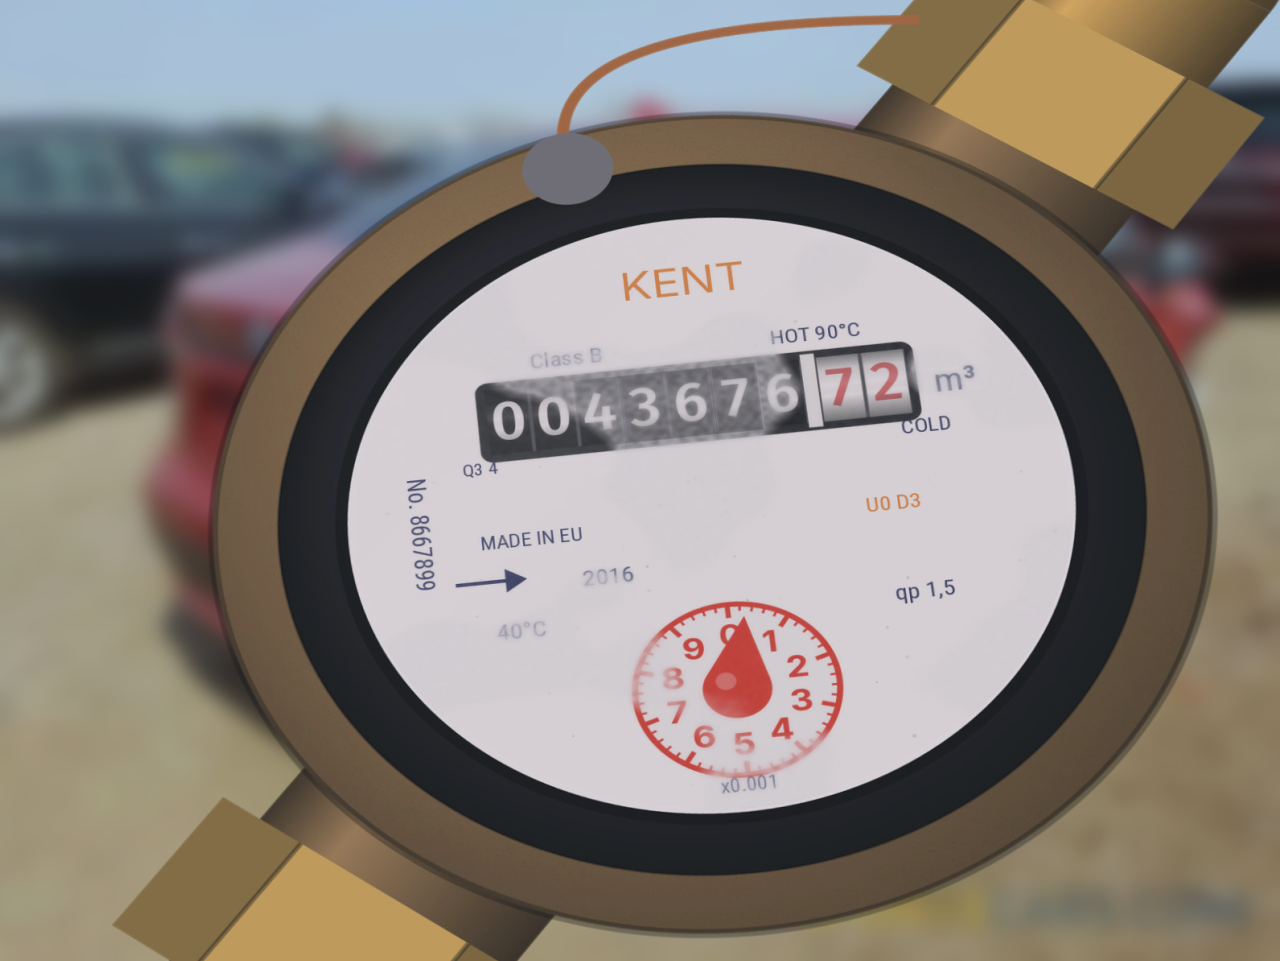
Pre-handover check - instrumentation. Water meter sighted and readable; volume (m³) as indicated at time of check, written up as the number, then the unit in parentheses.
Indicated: 43676.720 (m³)
